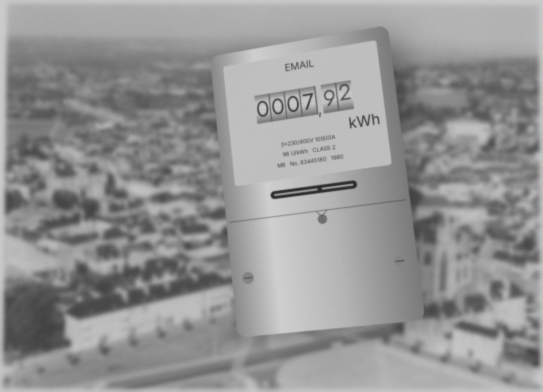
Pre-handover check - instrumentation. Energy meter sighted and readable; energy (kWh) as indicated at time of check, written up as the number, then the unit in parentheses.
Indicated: 7.92 (kWh)
